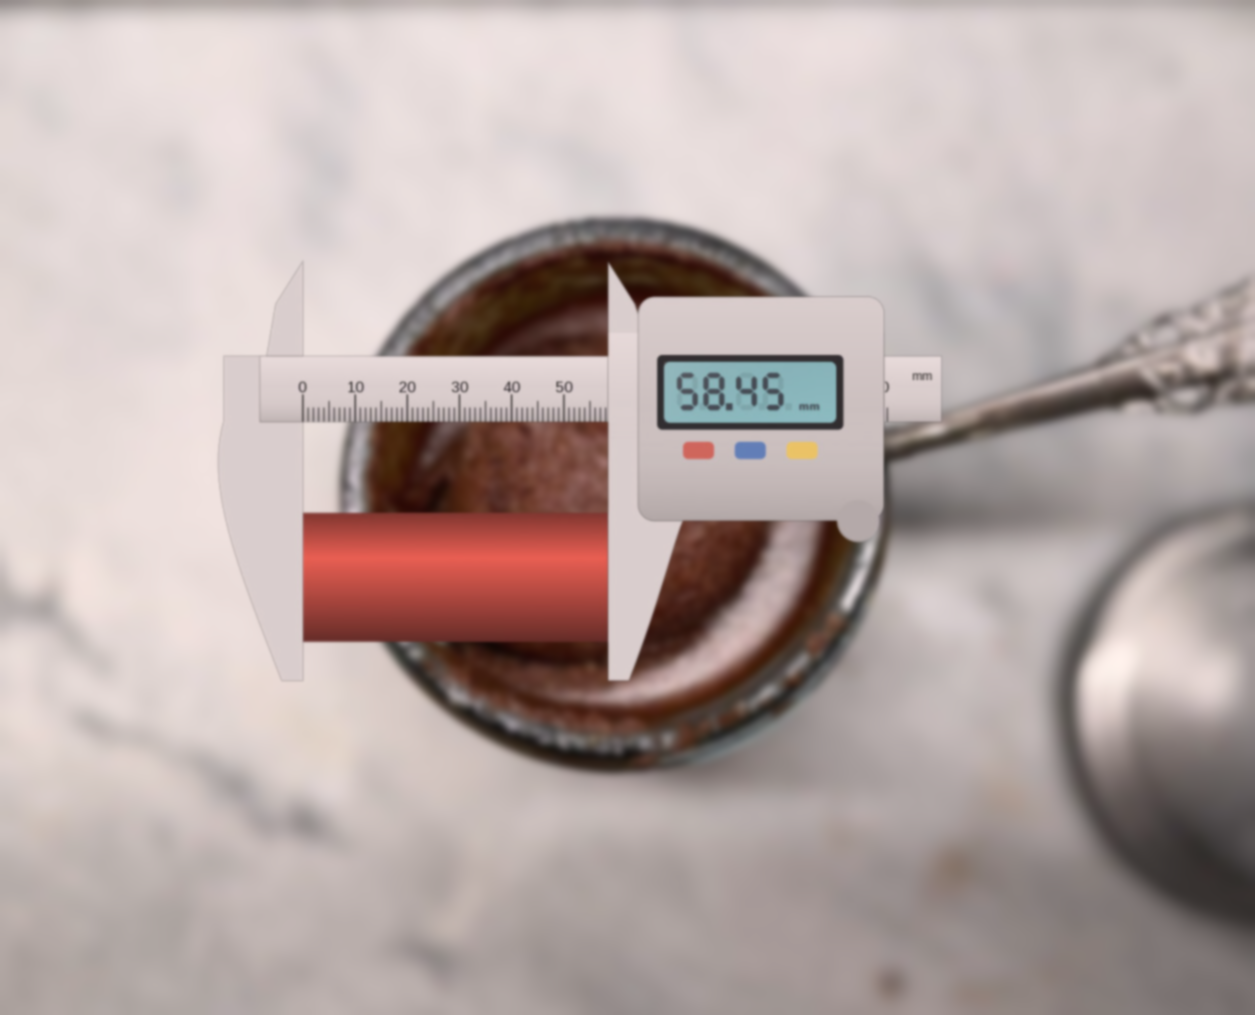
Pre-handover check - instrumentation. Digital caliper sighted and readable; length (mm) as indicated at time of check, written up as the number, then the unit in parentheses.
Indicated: 58.45 (mm)
